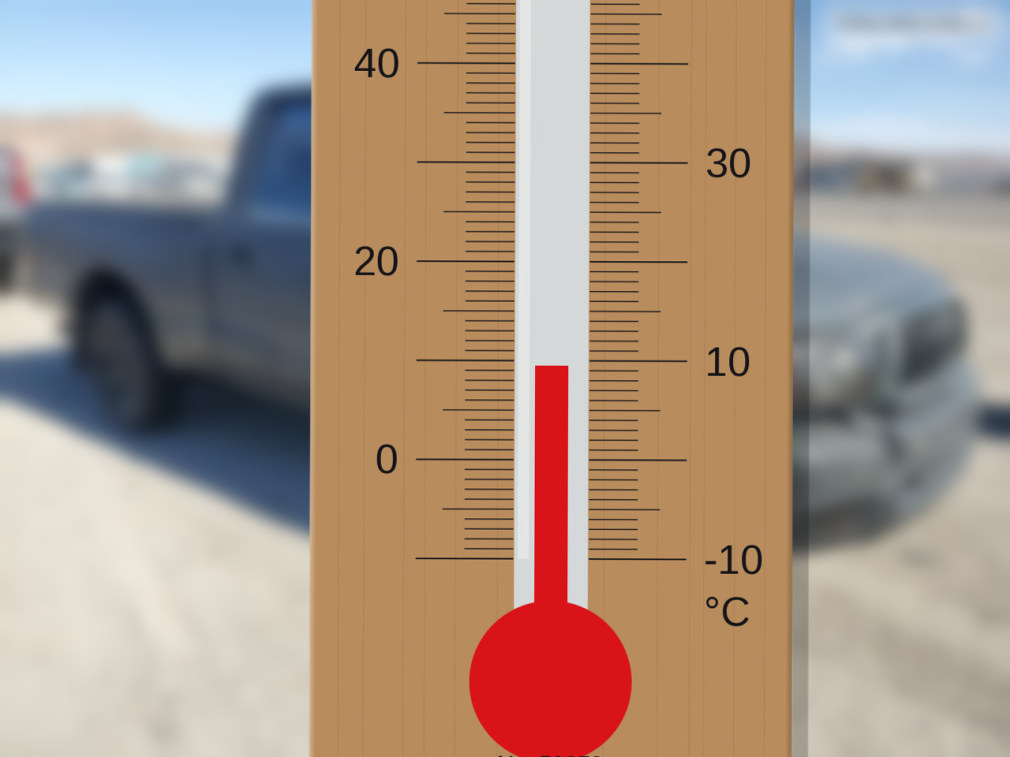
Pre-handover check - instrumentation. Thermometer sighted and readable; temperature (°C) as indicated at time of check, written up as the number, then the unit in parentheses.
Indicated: 9.5 (°C)
